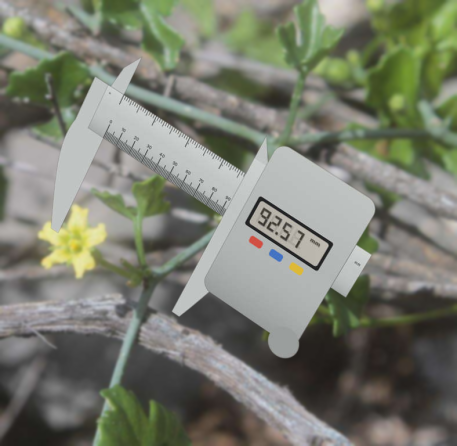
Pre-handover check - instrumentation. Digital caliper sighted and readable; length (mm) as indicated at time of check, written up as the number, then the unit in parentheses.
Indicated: 92.57 (mm)
